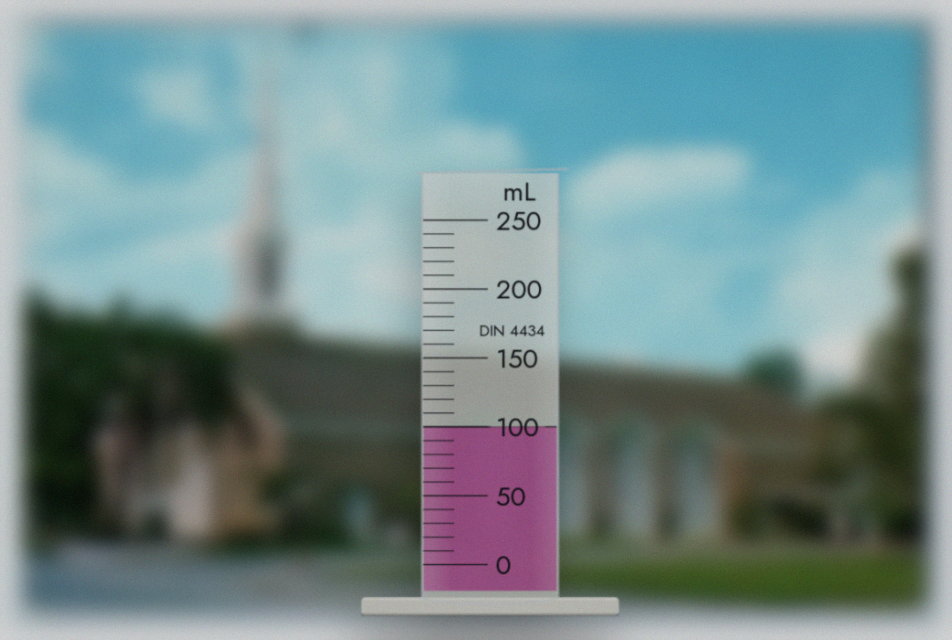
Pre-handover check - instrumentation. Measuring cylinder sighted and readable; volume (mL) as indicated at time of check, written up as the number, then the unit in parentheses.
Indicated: 100 (mL)
